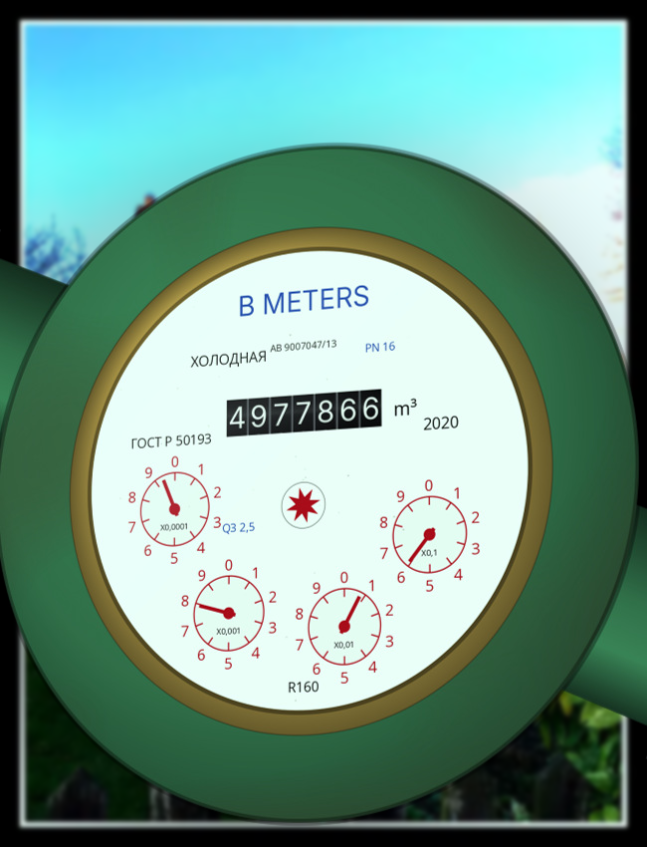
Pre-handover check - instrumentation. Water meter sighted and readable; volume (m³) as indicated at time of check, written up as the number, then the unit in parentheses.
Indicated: 4977866.6079 (m³)
